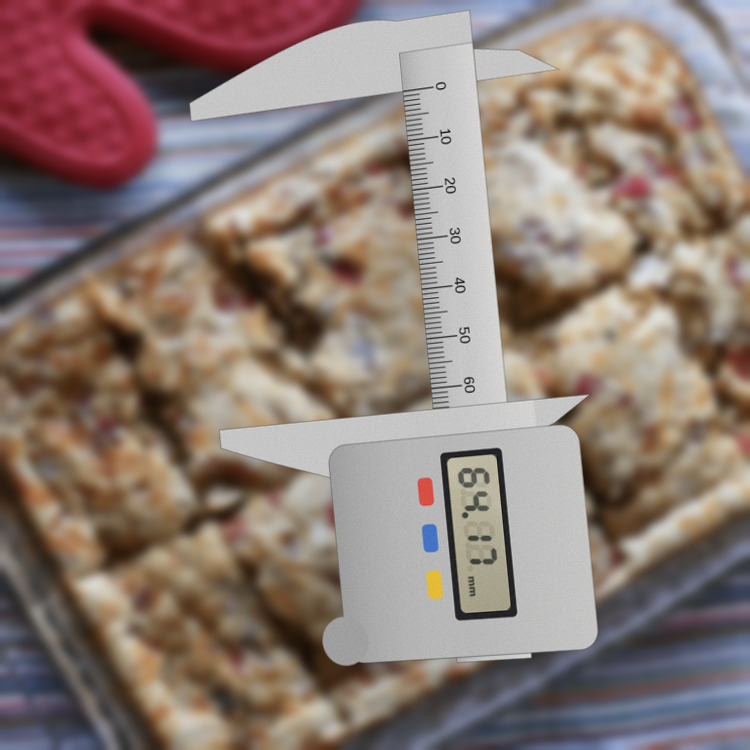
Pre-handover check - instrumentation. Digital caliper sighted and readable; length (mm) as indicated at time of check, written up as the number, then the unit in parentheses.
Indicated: 64.17 (mm)
